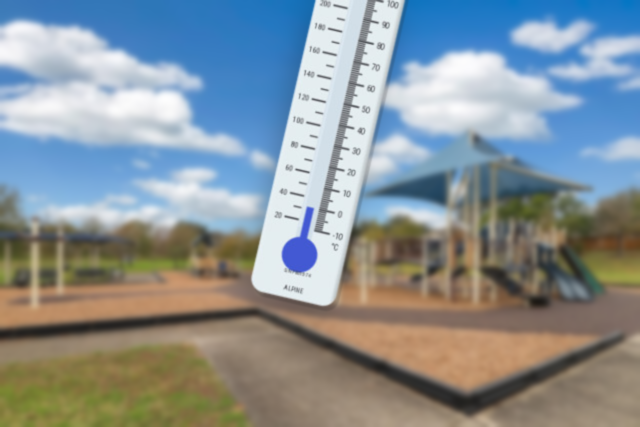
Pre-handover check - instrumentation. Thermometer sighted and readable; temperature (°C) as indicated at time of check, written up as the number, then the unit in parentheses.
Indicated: 0 (°C)
